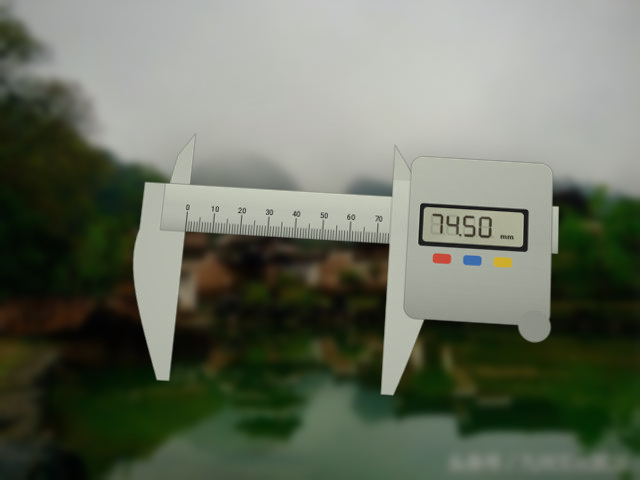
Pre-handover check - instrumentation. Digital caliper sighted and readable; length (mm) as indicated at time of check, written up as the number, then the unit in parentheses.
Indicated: 74.50 (mm)
